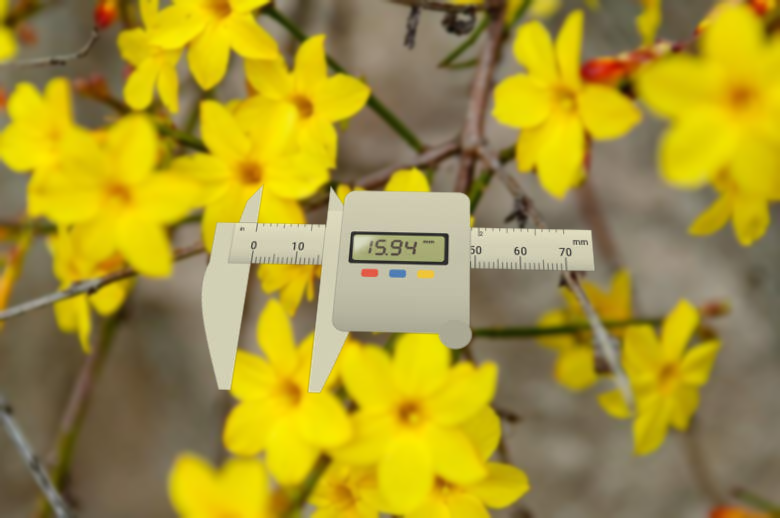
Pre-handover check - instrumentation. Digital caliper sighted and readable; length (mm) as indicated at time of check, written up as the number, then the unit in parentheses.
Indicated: 15.94 (mm)
